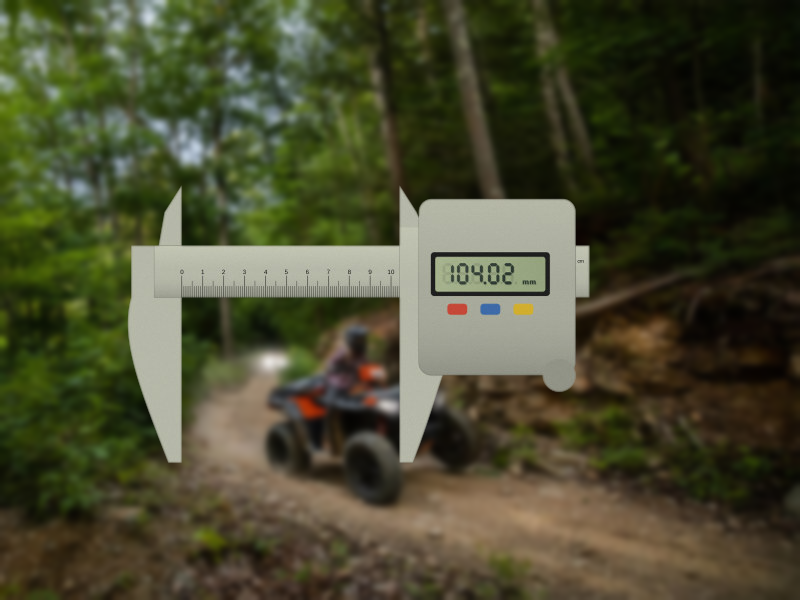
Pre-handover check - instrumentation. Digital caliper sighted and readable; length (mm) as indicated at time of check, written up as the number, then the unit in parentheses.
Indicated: 104.02 (mm)
